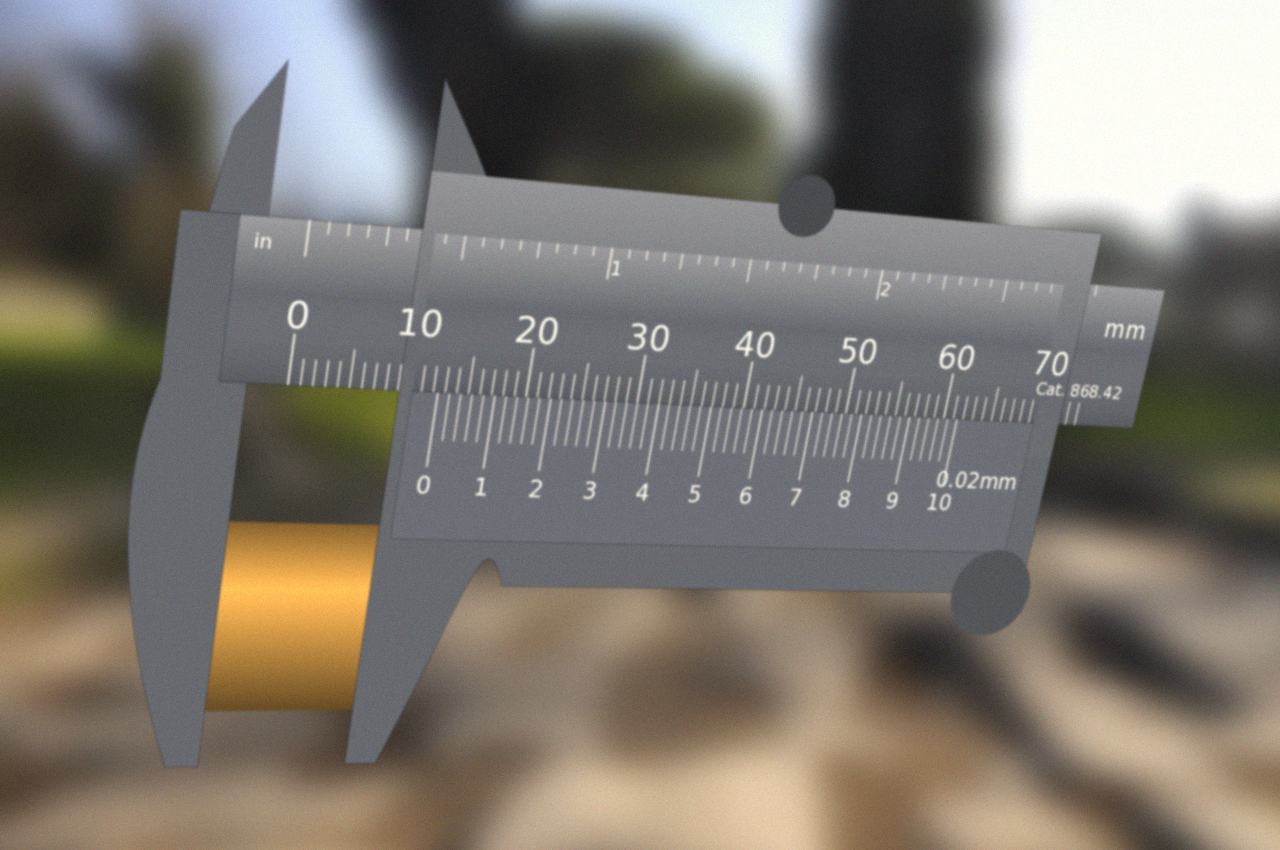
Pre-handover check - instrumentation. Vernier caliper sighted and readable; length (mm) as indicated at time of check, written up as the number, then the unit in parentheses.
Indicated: 12.4 (mm)
